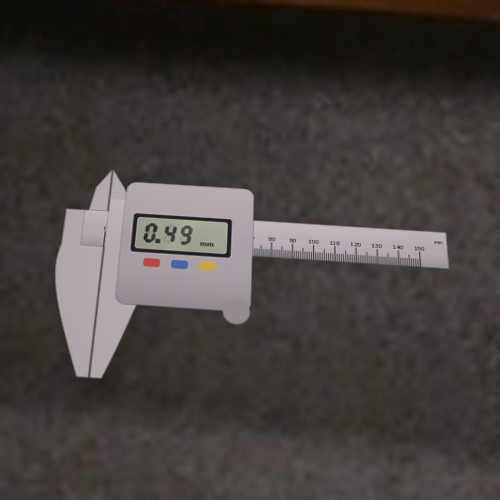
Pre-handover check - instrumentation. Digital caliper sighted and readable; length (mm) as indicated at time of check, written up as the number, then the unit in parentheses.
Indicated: 0.49 (mm)
